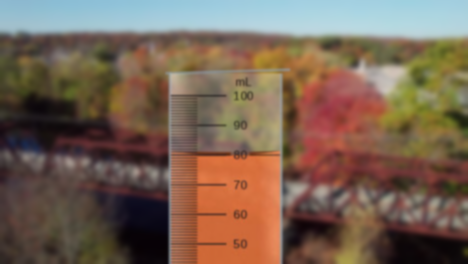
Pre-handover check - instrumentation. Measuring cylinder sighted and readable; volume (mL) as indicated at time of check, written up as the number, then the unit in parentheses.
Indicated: 80 (mL)
